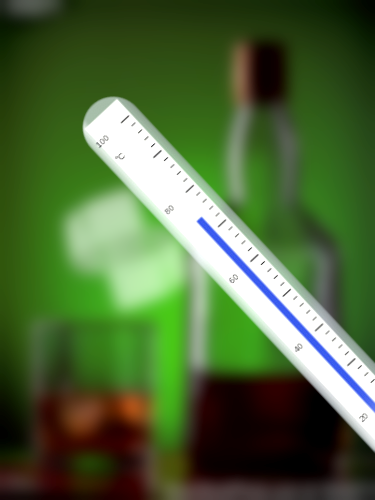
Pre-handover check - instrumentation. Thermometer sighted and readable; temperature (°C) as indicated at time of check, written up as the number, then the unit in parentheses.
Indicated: 74 (°C)
